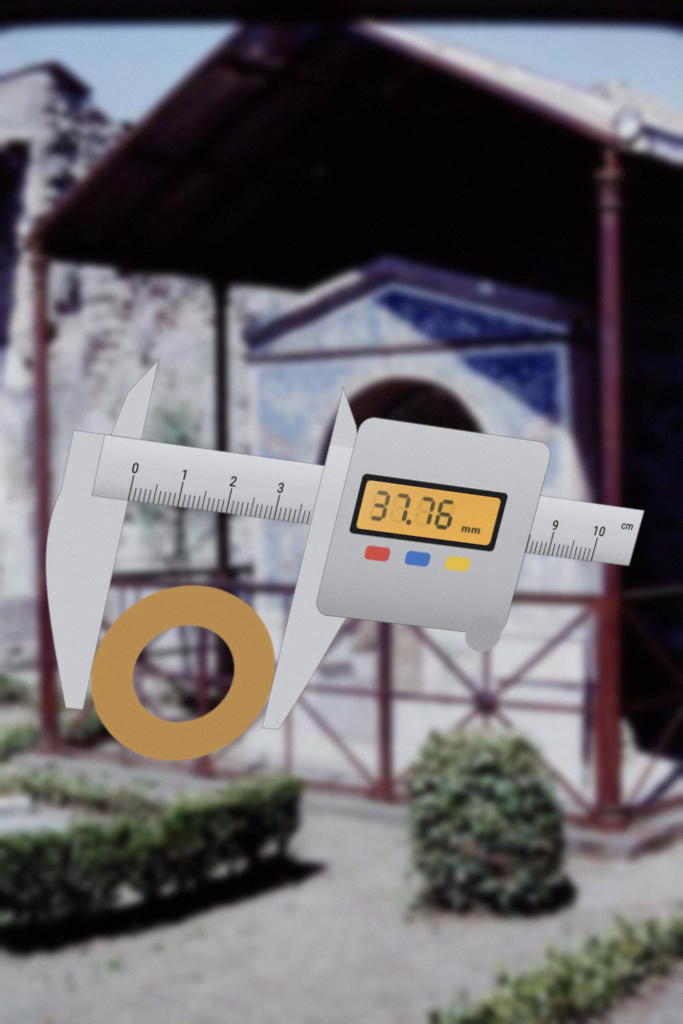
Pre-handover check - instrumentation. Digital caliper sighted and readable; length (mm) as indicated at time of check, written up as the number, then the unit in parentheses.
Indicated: 37.76 (mm)
